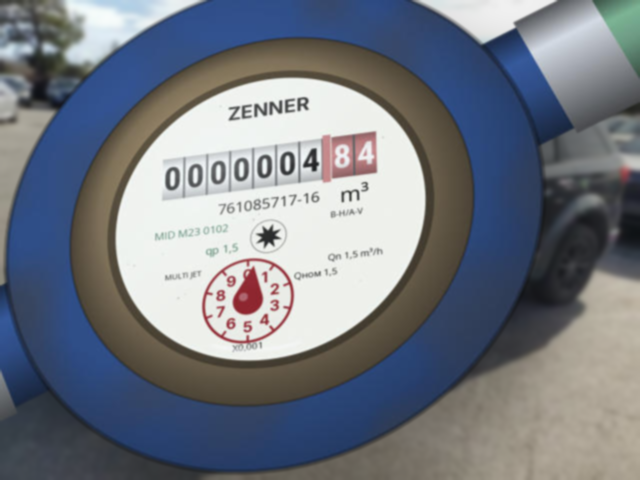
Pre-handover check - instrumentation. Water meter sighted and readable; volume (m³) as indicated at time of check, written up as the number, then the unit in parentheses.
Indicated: 4.840 (m³)
